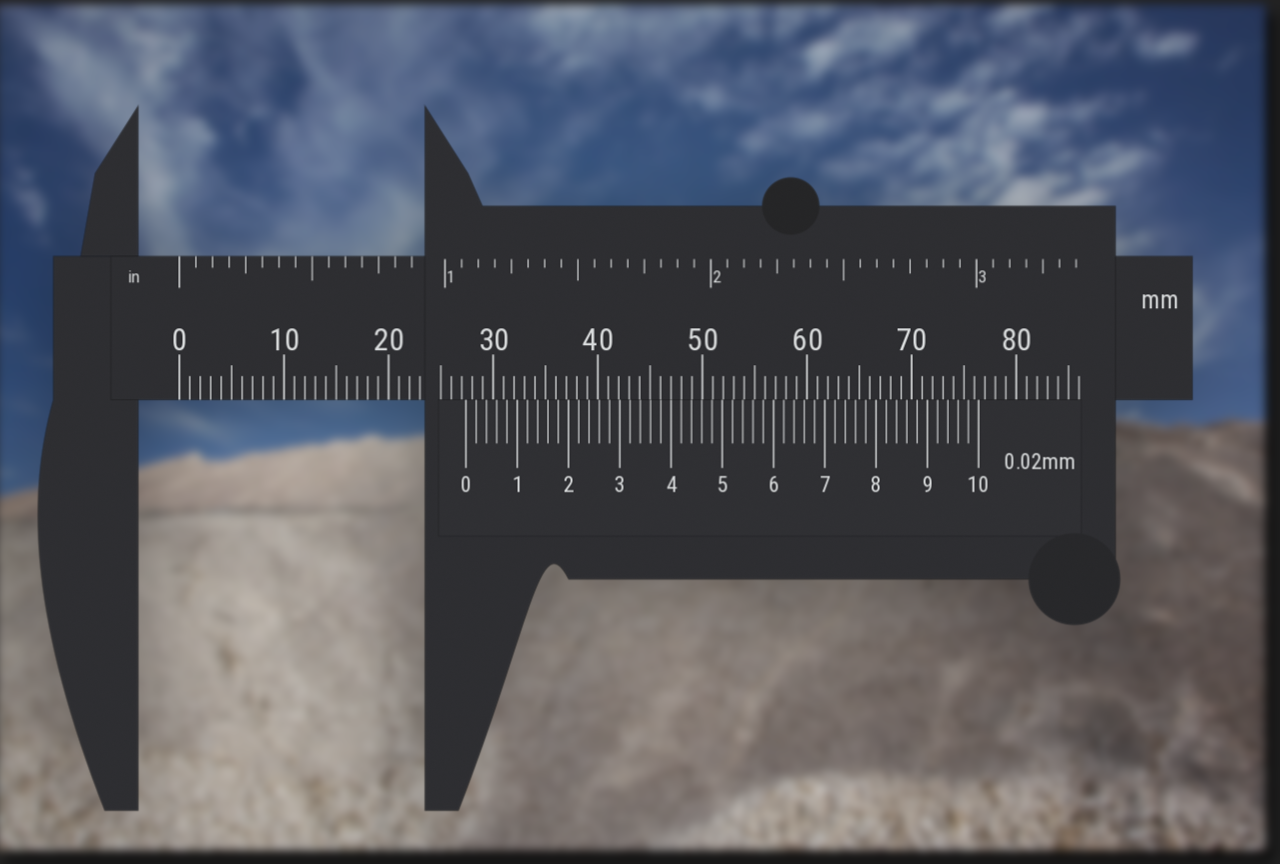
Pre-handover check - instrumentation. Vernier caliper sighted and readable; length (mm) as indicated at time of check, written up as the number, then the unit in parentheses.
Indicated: 27.4 (mm)
